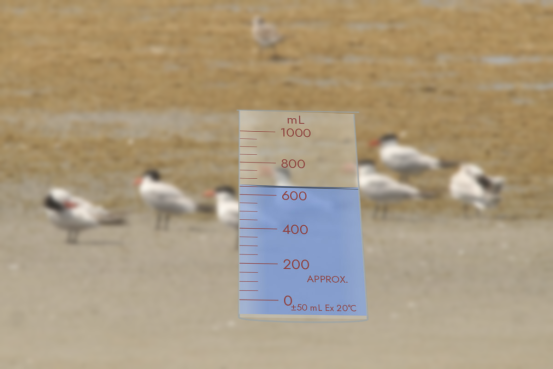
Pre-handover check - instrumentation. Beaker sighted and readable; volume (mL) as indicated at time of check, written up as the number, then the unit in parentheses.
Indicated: 650 (mL)
